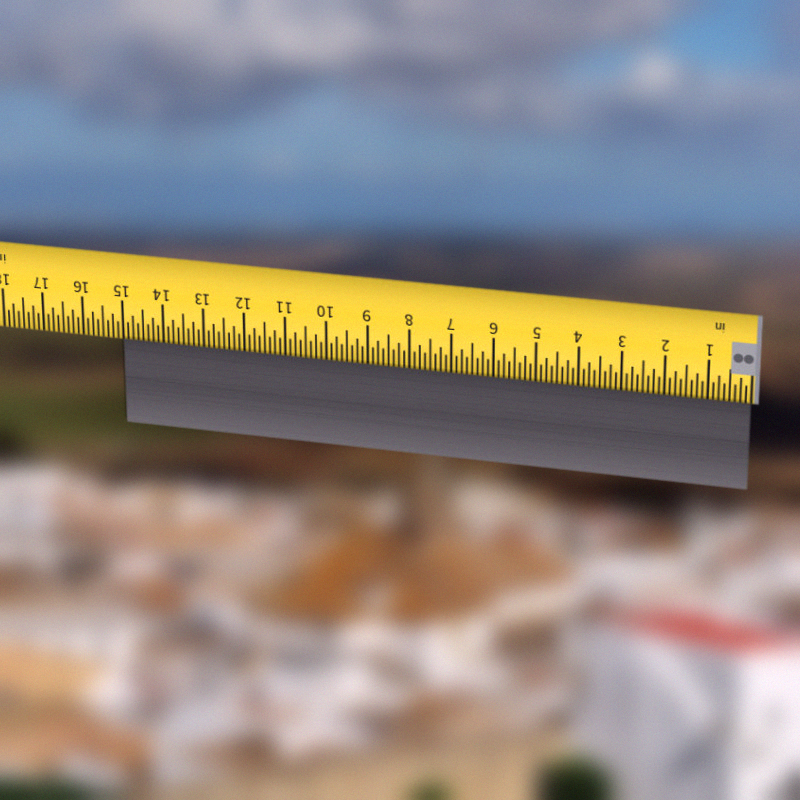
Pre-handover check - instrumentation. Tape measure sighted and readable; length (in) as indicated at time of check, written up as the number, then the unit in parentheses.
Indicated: 15 (in)
